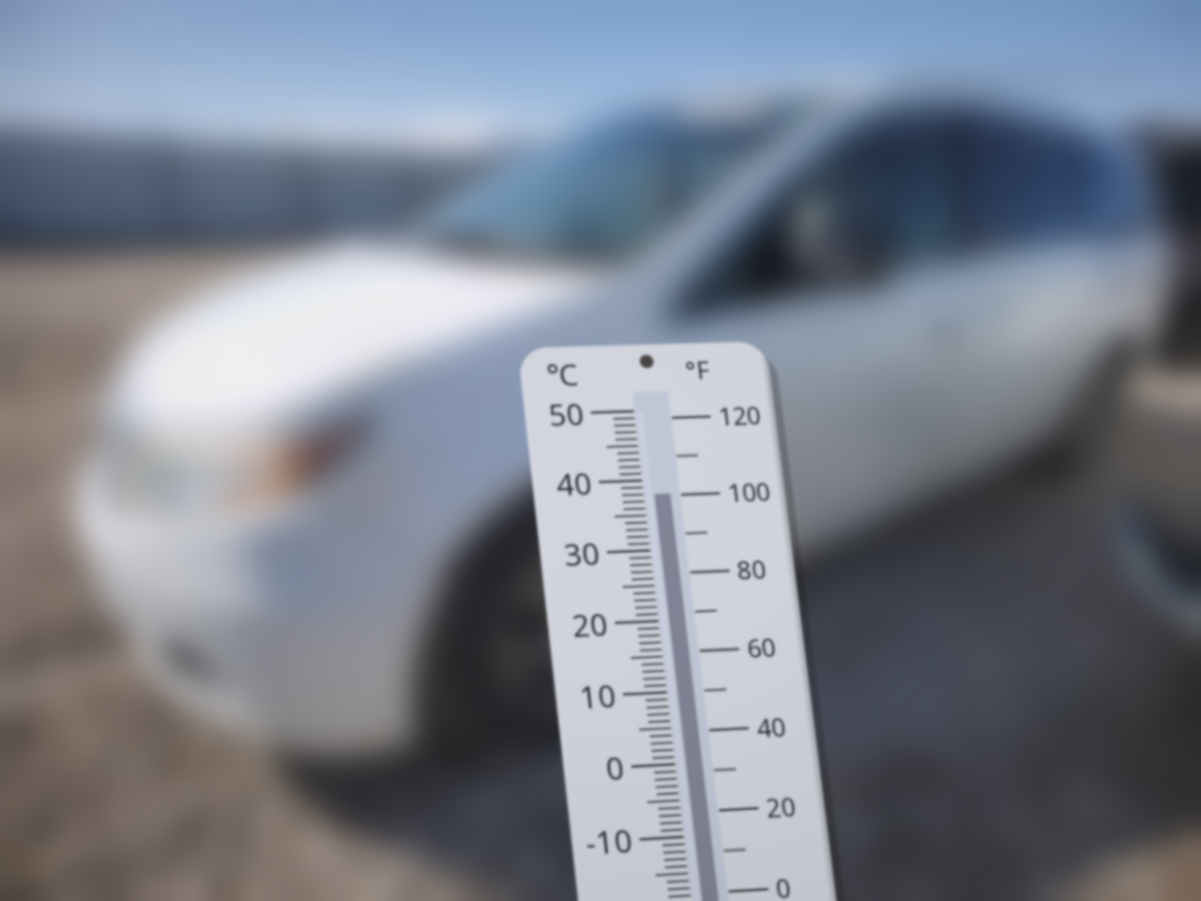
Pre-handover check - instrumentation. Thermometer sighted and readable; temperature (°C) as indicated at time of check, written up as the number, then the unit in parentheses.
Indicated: 38 (°C)
